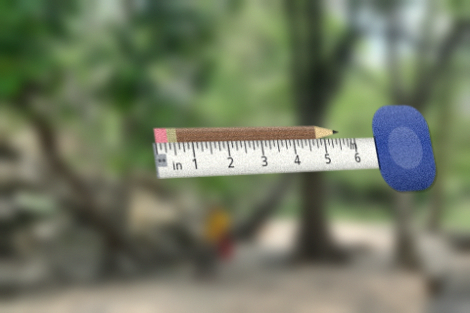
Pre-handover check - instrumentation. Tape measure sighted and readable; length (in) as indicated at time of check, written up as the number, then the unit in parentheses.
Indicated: 5.5 (in)
